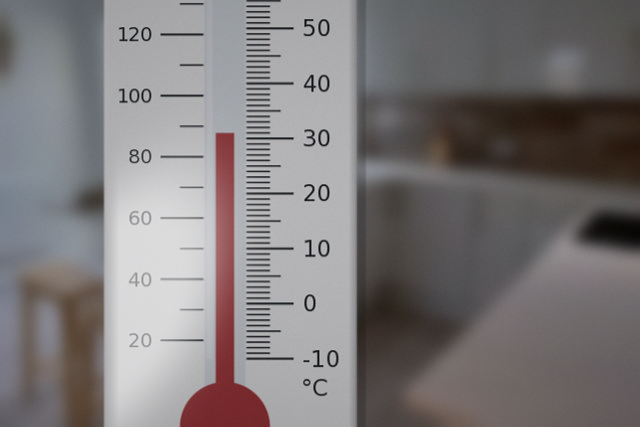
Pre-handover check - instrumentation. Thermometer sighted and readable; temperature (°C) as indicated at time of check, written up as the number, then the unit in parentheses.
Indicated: 31 (°C)
